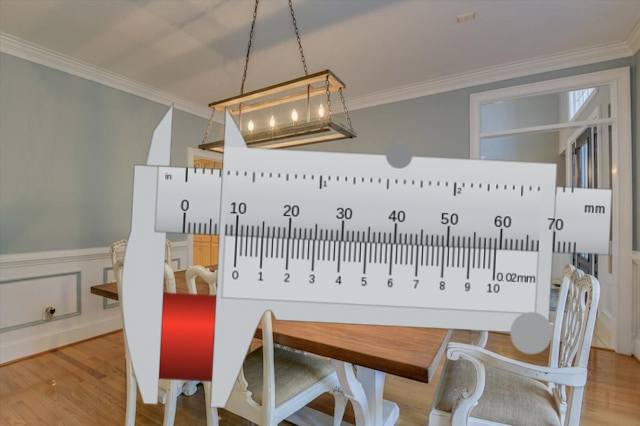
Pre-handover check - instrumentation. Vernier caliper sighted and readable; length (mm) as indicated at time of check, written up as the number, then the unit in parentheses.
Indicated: 10.0 (mm)
